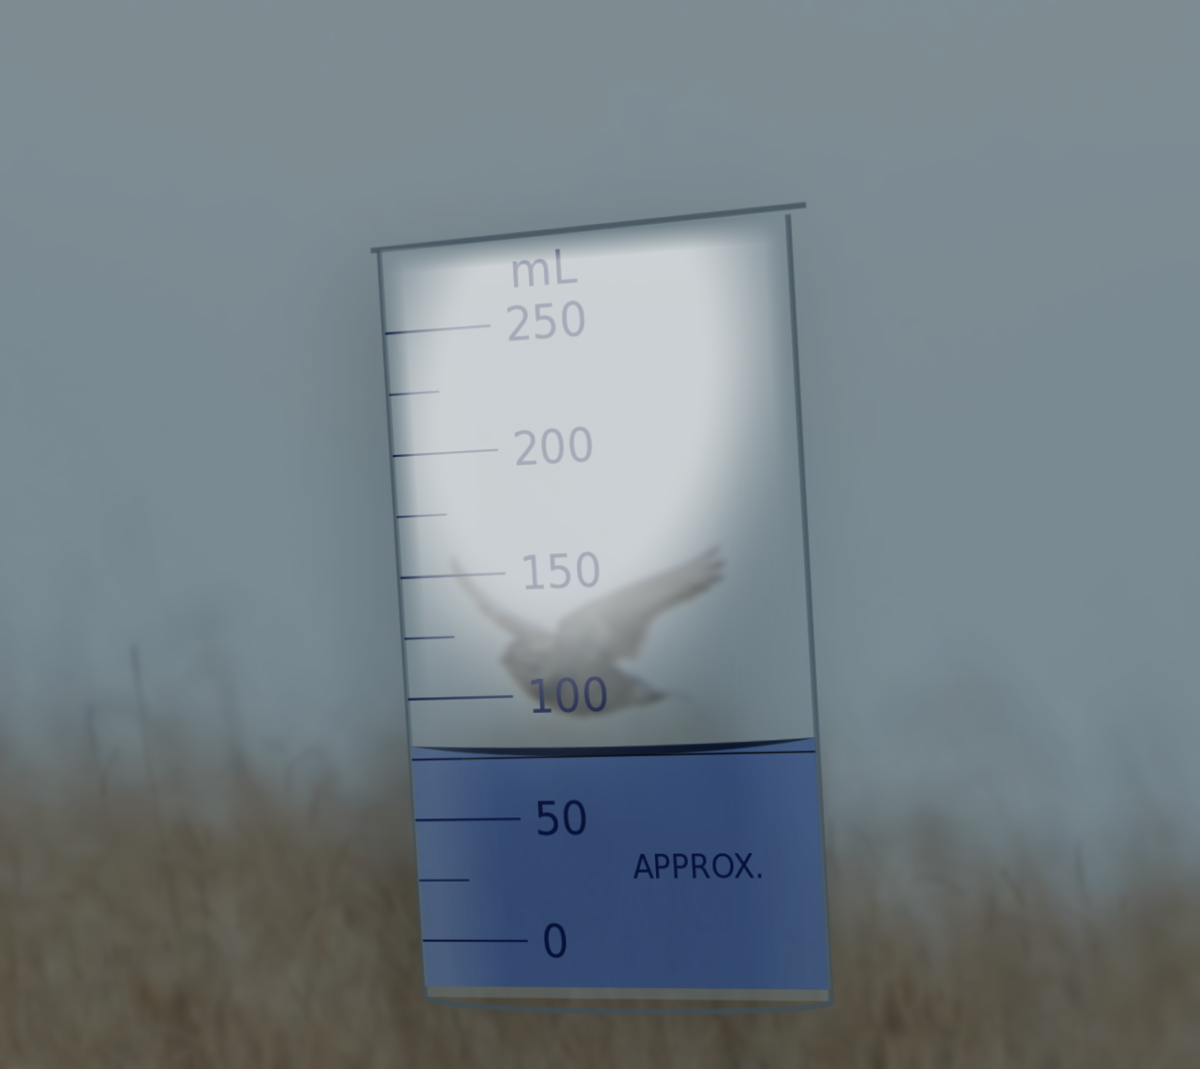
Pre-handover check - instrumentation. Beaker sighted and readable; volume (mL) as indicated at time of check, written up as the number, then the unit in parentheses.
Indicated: 75 (mL)
